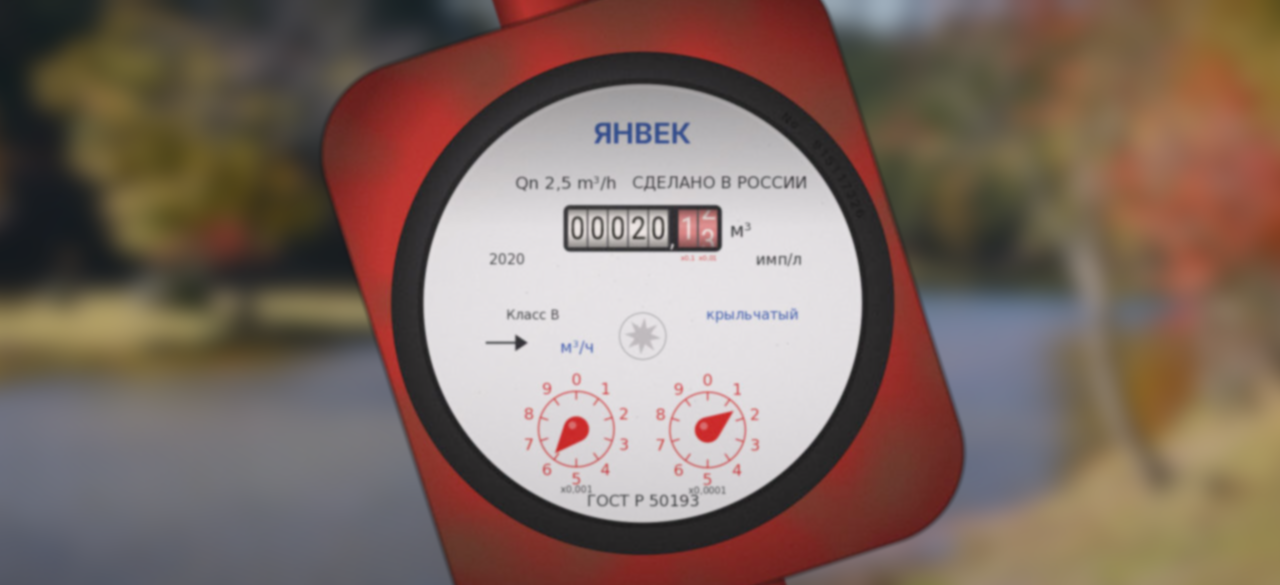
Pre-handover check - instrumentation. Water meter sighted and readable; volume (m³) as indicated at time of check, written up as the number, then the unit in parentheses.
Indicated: 20.1261 (m³)
